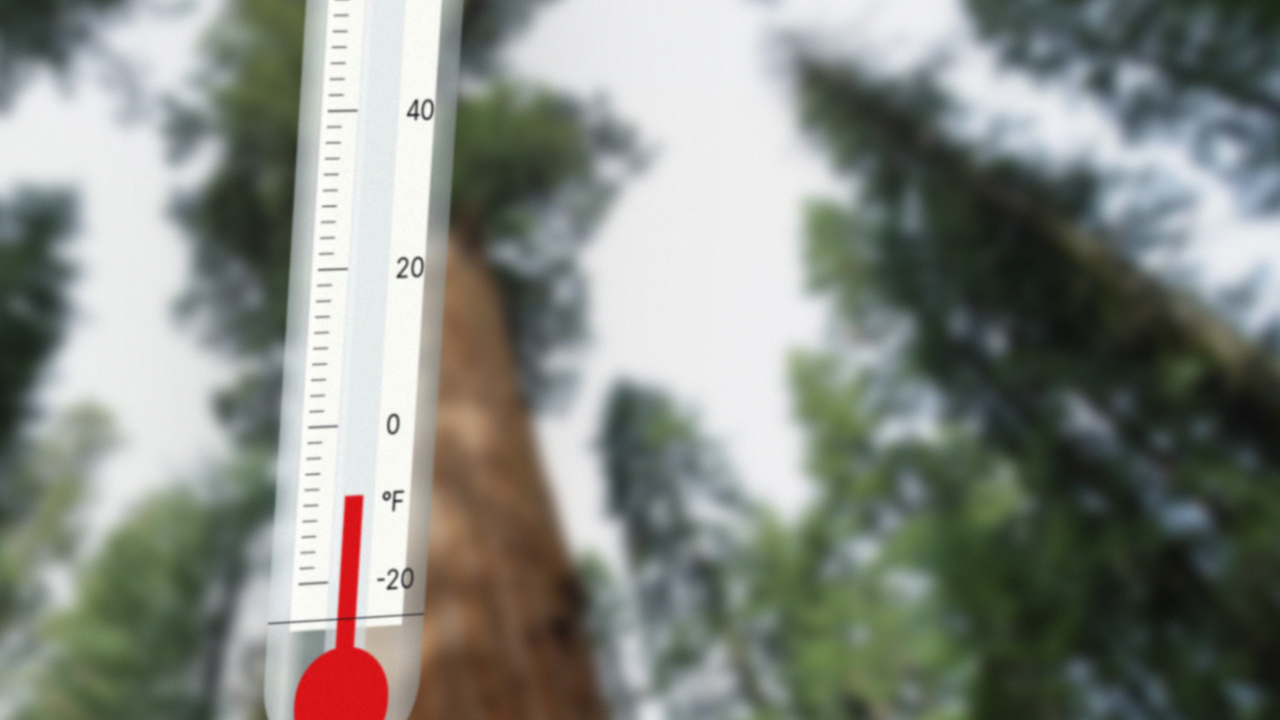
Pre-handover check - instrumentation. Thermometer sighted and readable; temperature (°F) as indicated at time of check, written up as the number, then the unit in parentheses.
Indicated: -9 (°F)
